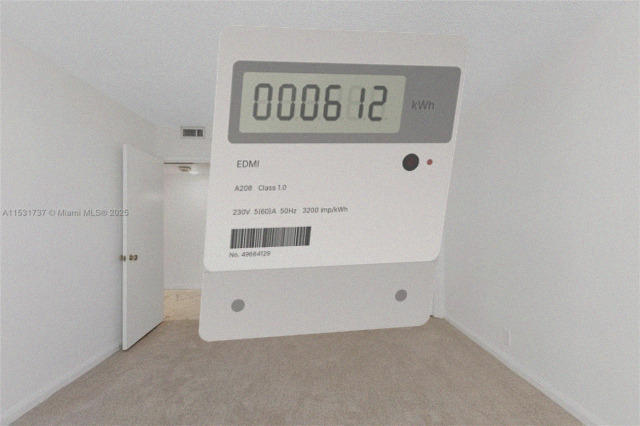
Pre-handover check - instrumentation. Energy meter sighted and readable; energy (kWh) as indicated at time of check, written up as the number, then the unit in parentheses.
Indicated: 612 (kWh)
